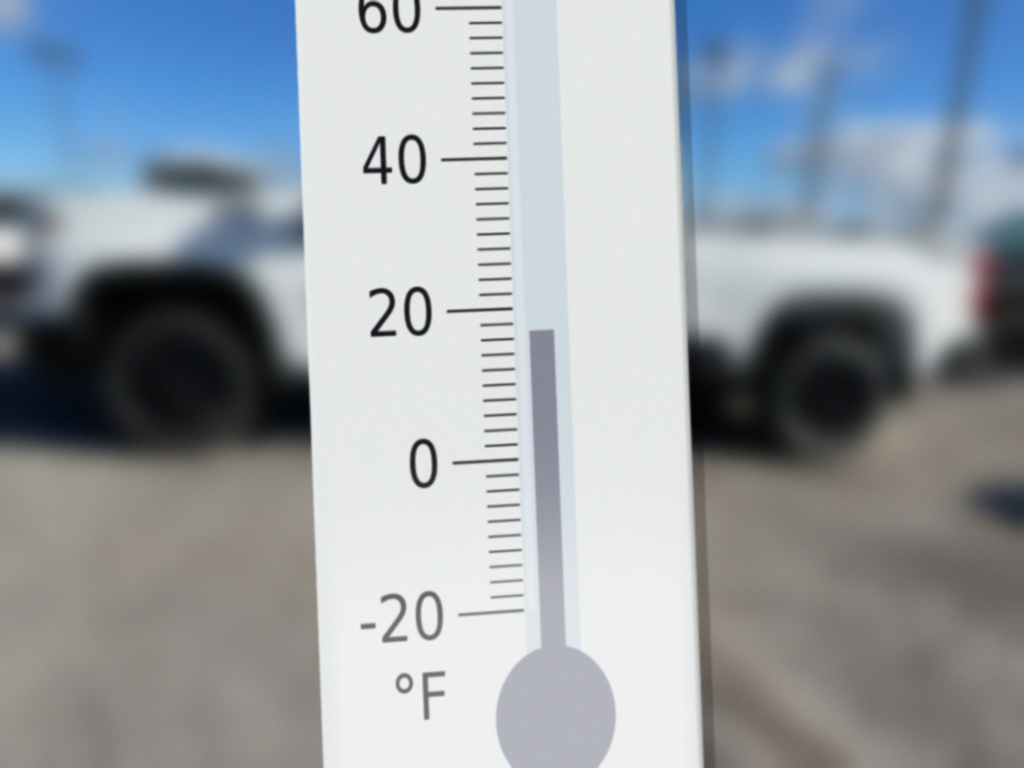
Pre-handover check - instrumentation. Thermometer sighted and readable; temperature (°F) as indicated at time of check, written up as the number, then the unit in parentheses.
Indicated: 17 (°F)
